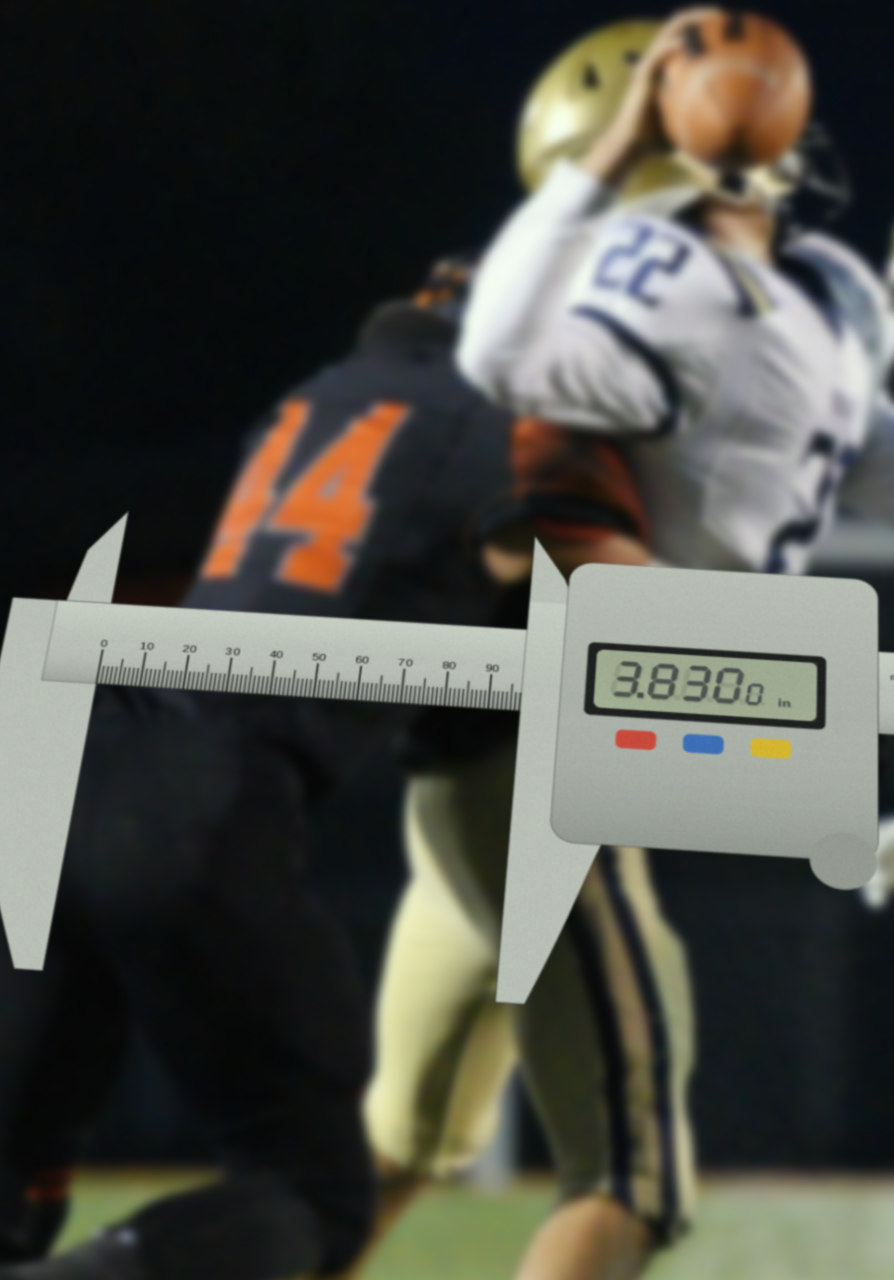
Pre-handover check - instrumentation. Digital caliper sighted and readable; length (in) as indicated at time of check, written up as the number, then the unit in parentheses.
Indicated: 3.8300 (in)
